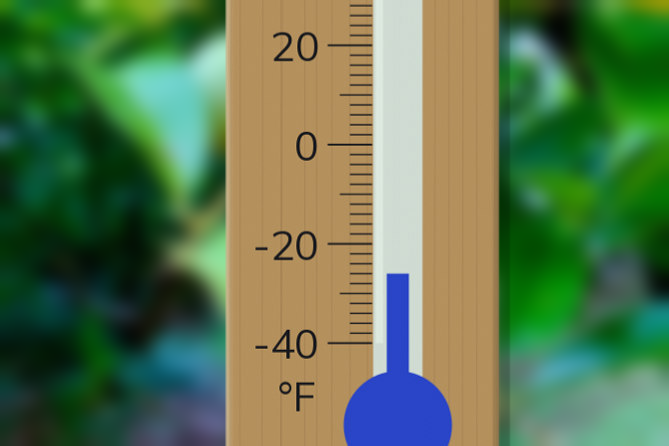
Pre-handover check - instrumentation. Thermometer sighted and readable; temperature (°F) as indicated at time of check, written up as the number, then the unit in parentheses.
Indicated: -26 (°F)
